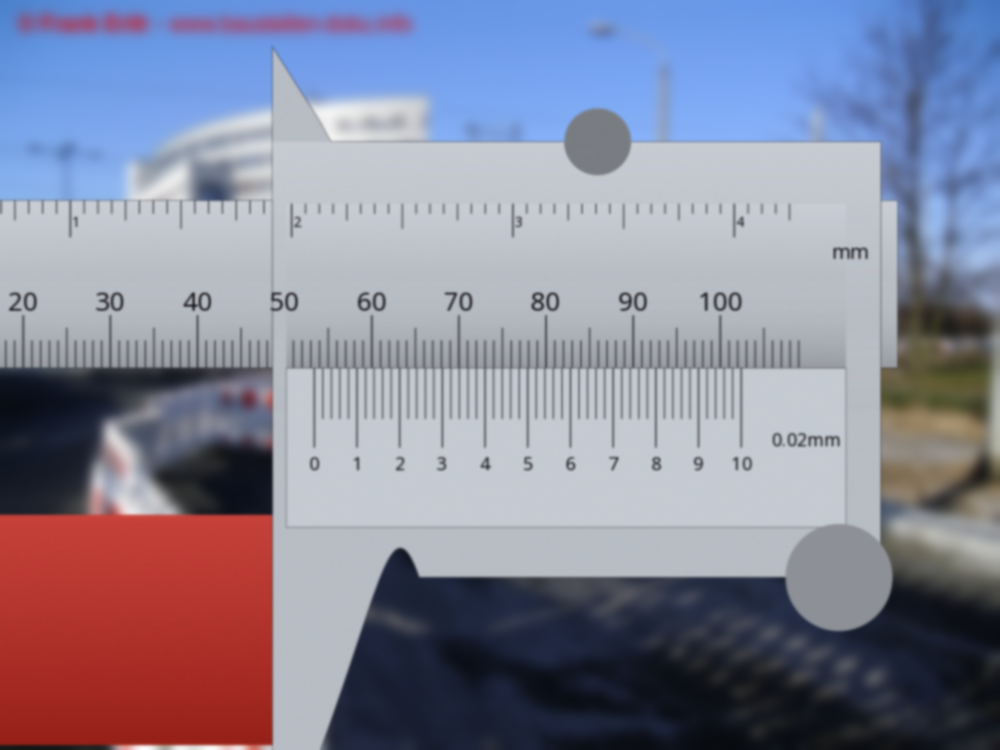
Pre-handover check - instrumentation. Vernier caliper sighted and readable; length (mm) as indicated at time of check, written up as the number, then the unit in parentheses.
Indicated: 53.4 (mm)
